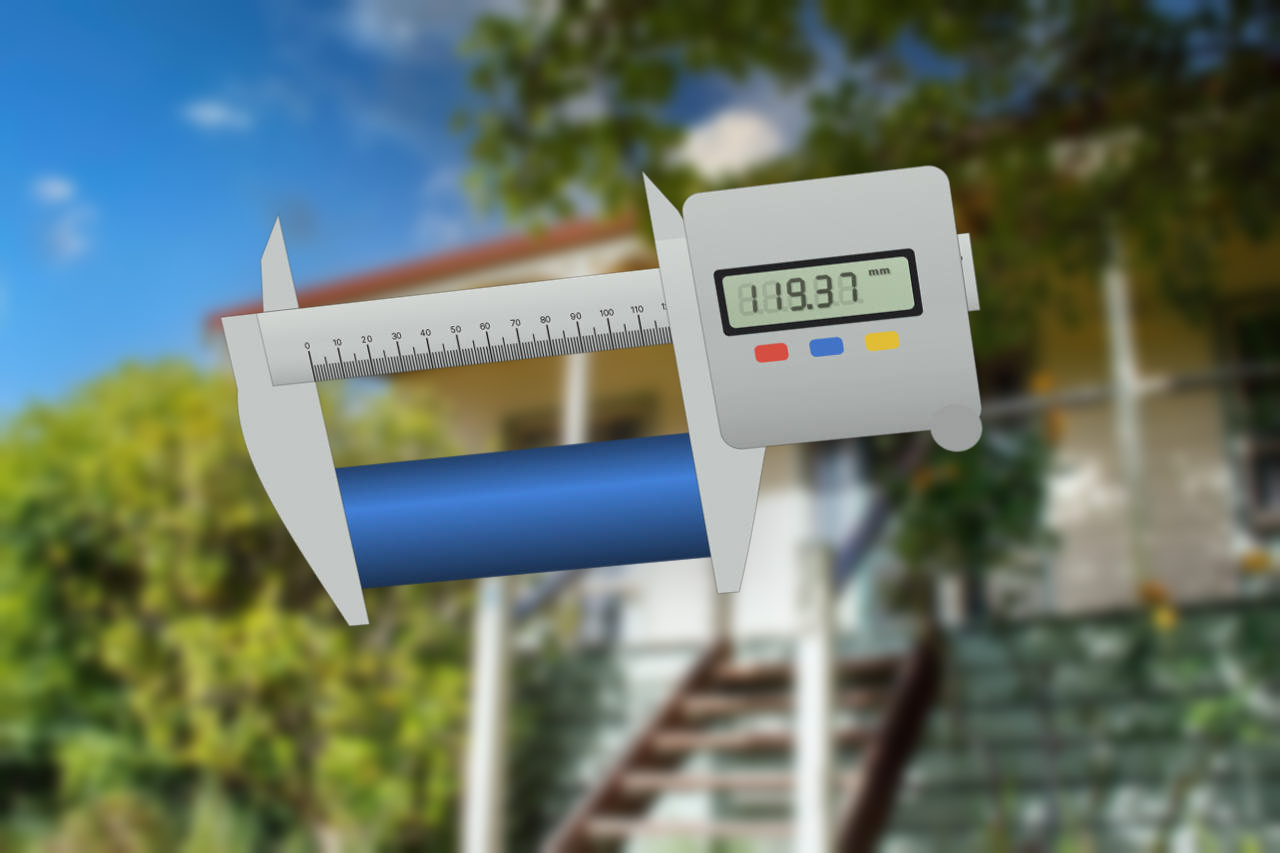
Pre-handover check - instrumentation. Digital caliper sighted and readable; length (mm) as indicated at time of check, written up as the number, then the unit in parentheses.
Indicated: 119.37 (mm)
